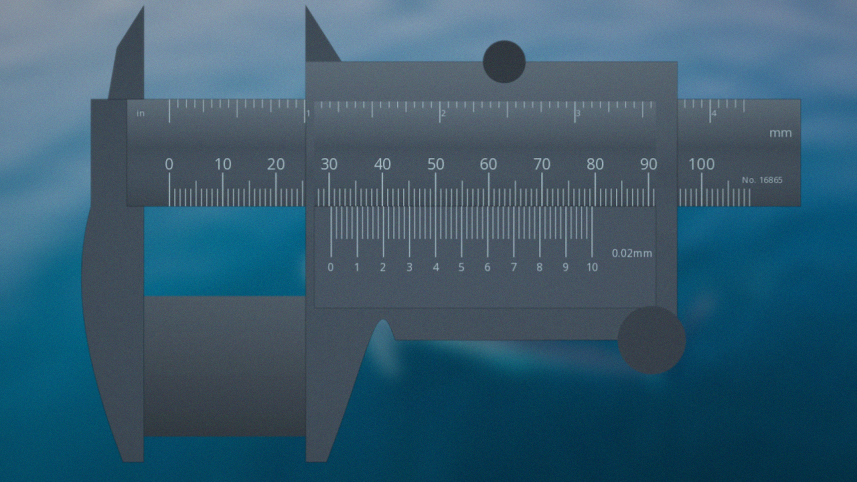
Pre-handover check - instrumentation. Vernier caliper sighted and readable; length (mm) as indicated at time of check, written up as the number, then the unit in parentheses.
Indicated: 30.4 (mm)
